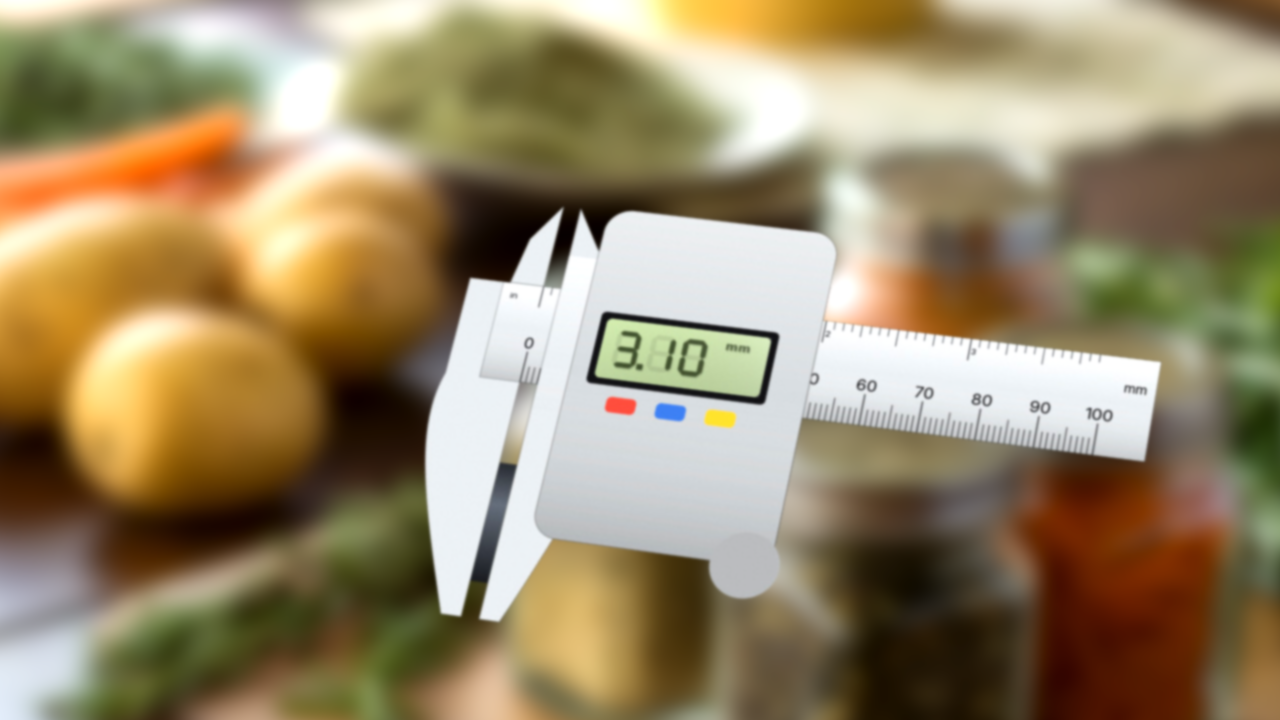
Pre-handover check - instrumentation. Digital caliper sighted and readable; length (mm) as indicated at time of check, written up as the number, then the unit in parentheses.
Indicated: 3.10 (mm)
